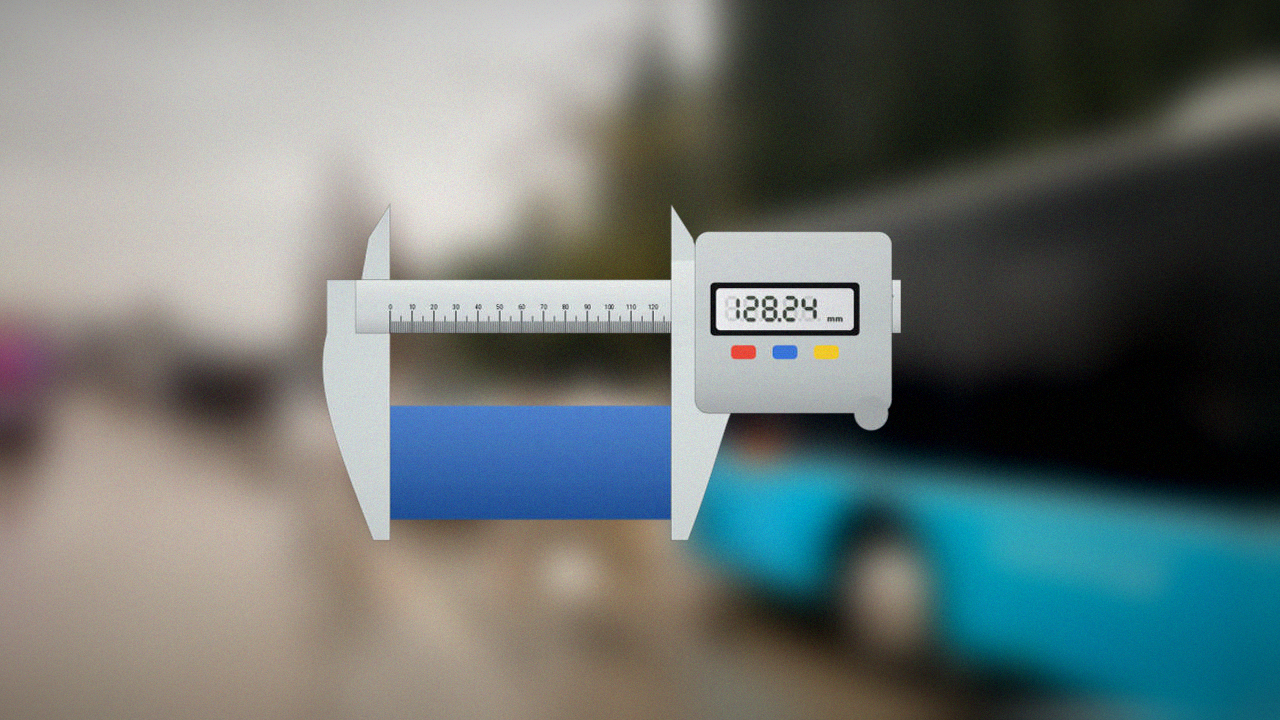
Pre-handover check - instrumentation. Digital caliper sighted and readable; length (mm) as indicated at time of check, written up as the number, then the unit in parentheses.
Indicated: 128.24 (mm)
